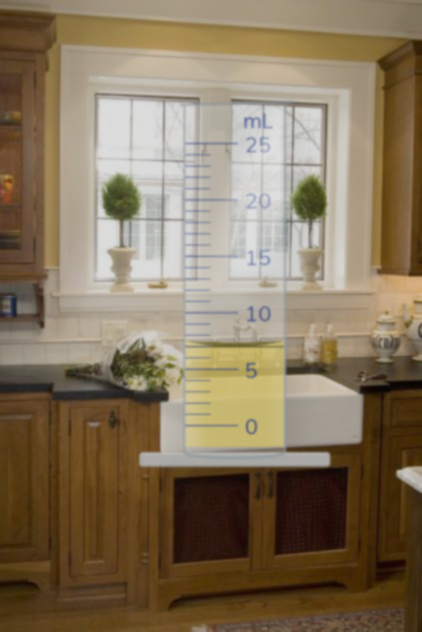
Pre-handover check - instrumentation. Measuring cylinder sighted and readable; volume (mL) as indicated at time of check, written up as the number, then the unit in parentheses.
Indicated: 7 (mL)
